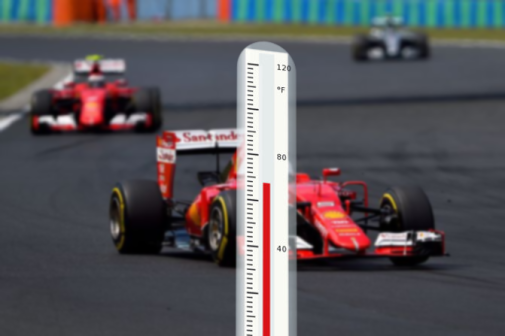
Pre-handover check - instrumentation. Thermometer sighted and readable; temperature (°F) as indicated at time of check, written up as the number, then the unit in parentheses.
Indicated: 68 (°F)
